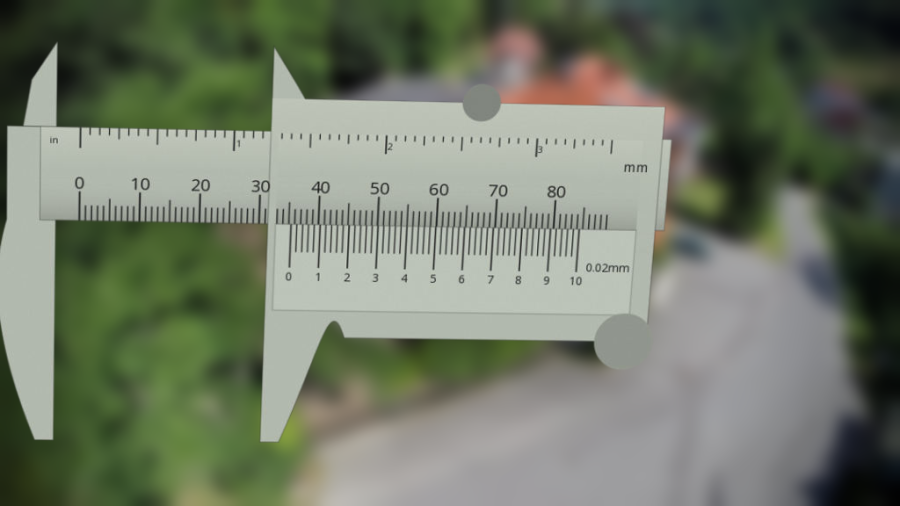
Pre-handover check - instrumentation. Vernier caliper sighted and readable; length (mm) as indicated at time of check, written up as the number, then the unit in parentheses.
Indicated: 35.4 (mm)
